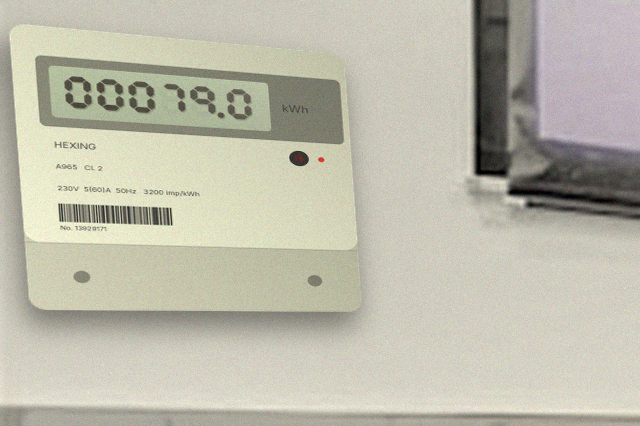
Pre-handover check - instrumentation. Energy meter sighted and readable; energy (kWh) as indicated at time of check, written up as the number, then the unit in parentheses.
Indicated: 79.0 (kWh)
